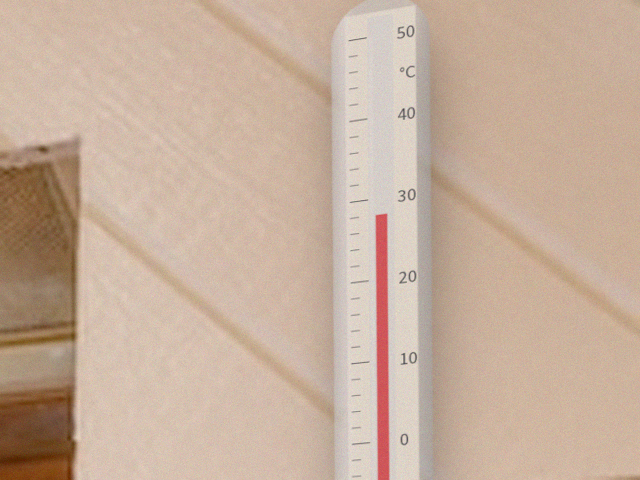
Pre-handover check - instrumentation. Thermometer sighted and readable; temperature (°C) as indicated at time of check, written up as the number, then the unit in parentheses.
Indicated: 28 (°C)
